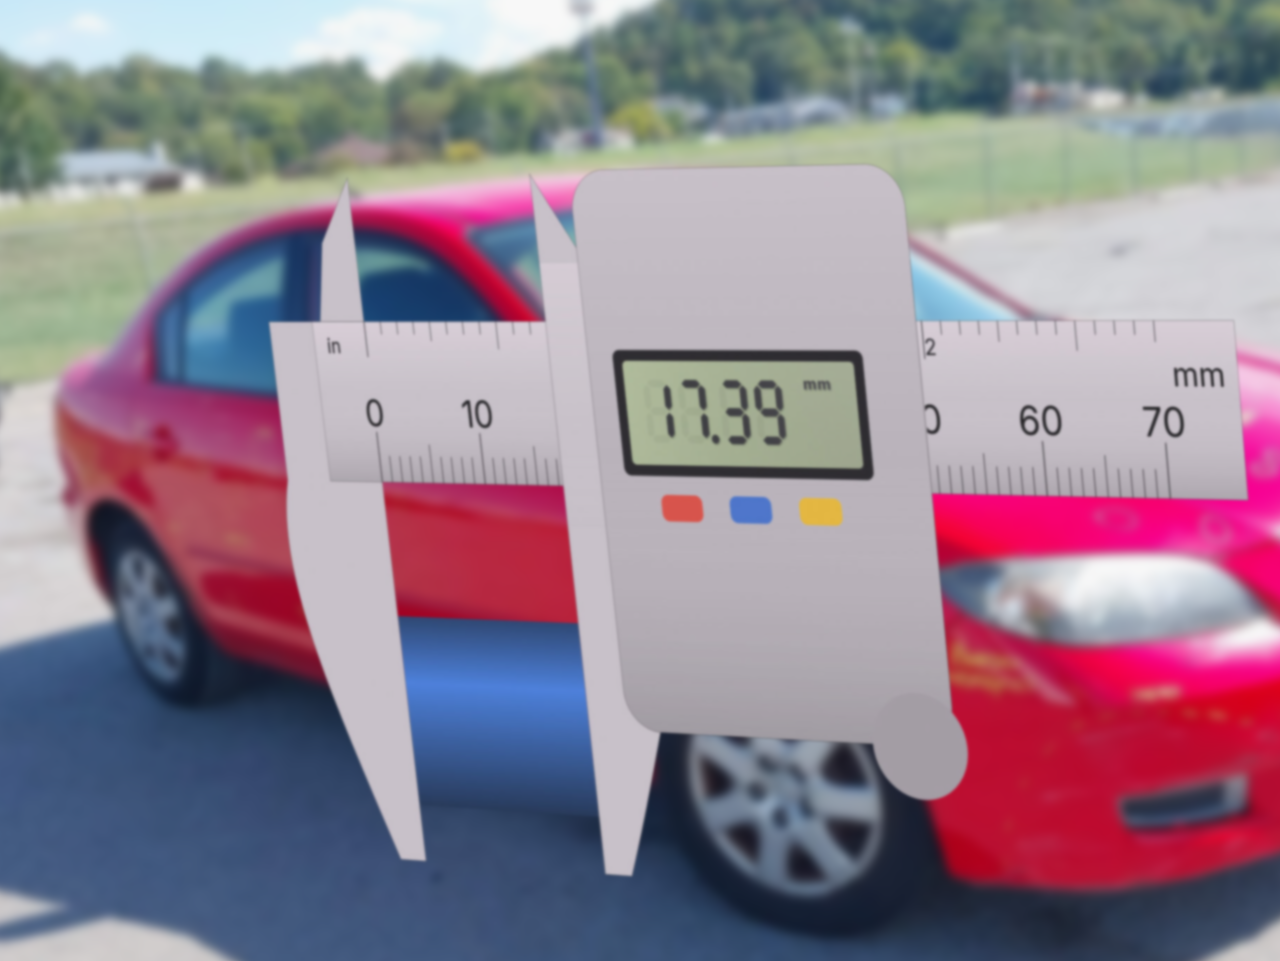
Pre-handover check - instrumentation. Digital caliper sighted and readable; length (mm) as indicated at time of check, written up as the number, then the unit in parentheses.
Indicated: 17.39 (mm)
